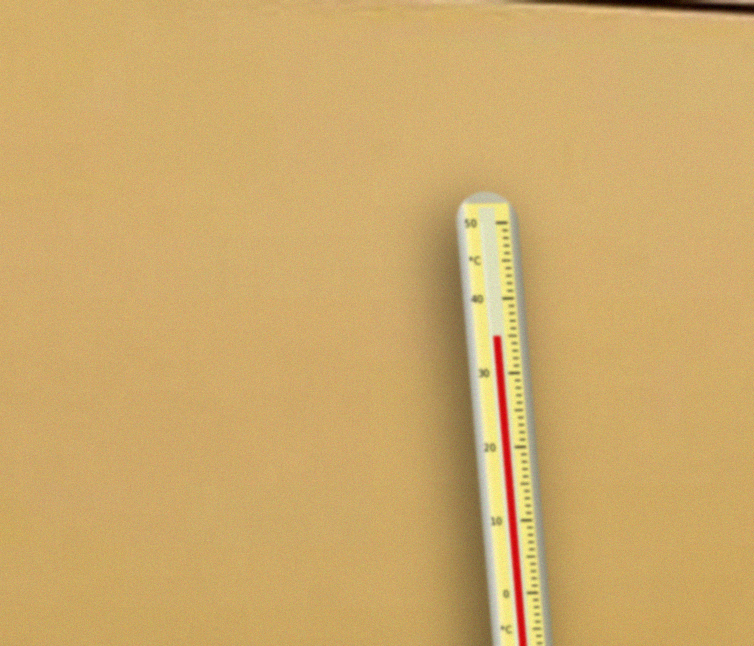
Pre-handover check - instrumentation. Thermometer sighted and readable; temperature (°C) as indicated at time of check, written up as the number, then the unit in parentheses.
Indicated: 35 (°C)
